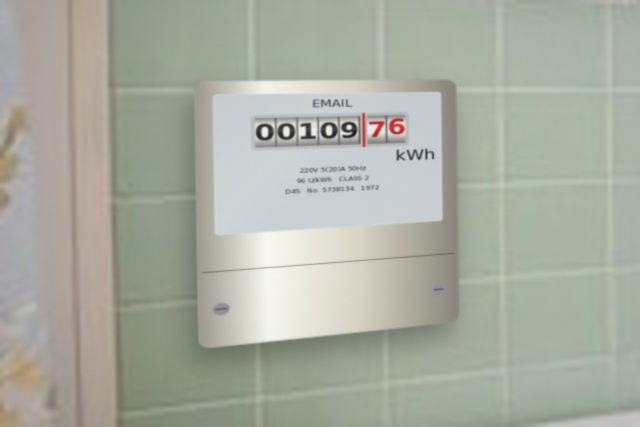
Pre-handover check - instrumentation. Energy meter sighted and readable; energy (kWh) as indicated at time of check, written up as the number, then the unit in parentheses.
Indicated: 109.76 (kWh)
